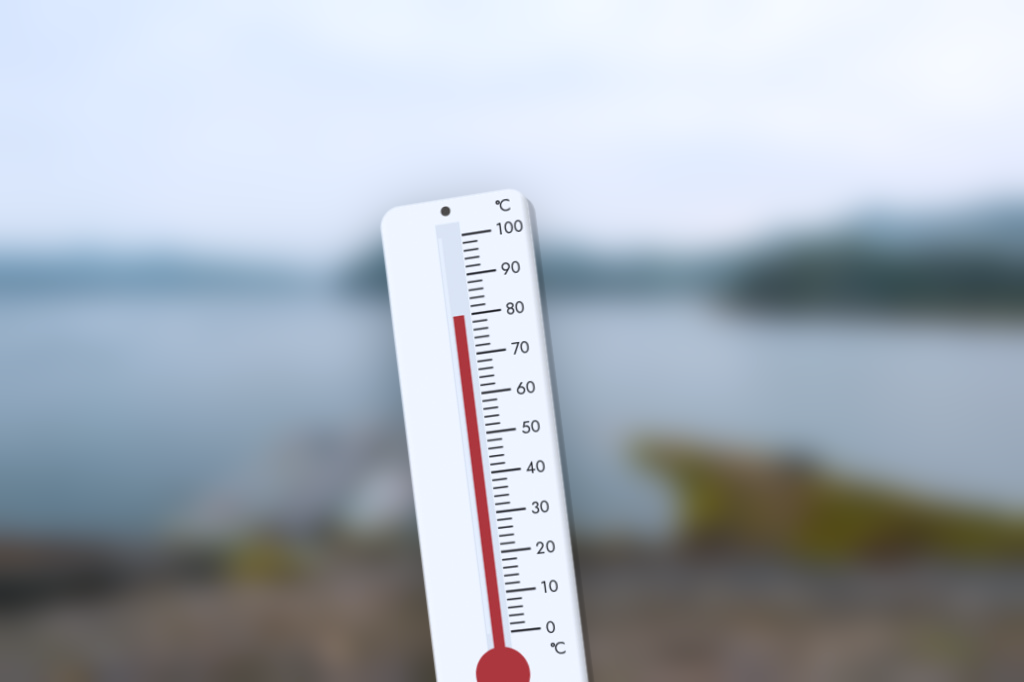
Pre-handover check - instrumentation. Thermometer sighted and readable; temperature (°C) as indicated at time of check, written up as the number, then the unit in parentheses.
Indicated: 80 (°C)
